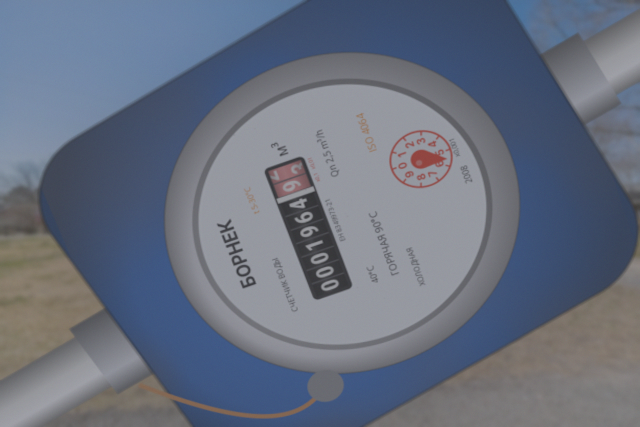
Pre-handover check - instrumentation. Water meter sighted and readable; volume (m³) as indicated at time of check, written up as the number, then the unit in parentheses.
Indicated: 1964.925 (m³)
